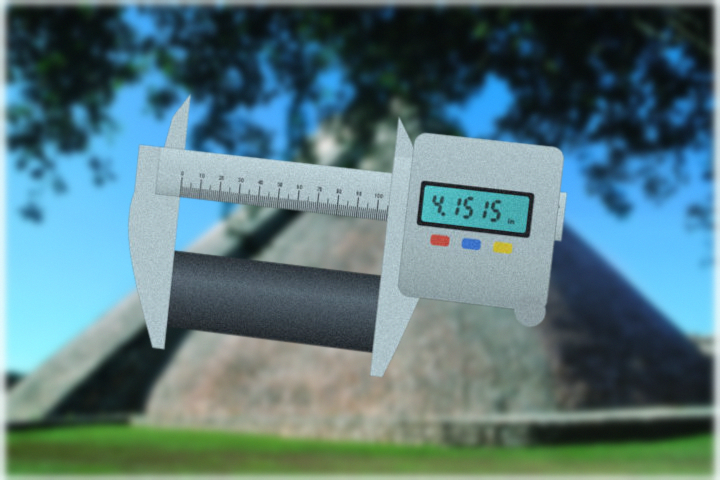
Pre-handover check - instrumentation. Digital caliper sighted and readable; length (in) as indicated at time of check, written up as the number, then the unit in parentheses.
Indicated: 4.1515 (in)
